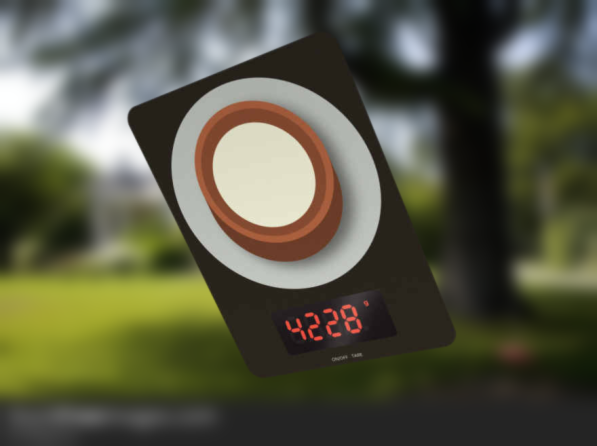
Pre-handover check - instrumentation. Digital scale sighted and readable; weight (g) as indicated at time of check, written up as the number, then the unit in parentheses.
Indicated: 4228 (g)
